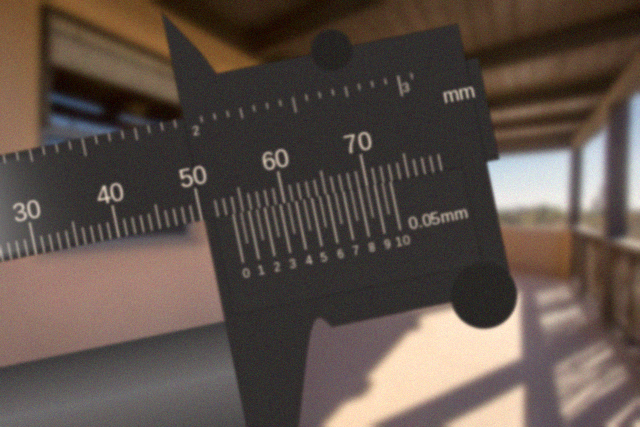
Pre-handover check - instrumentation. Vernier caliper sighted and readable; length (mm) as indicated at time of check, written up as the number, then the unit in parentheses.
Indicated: 53.8 (mm)
